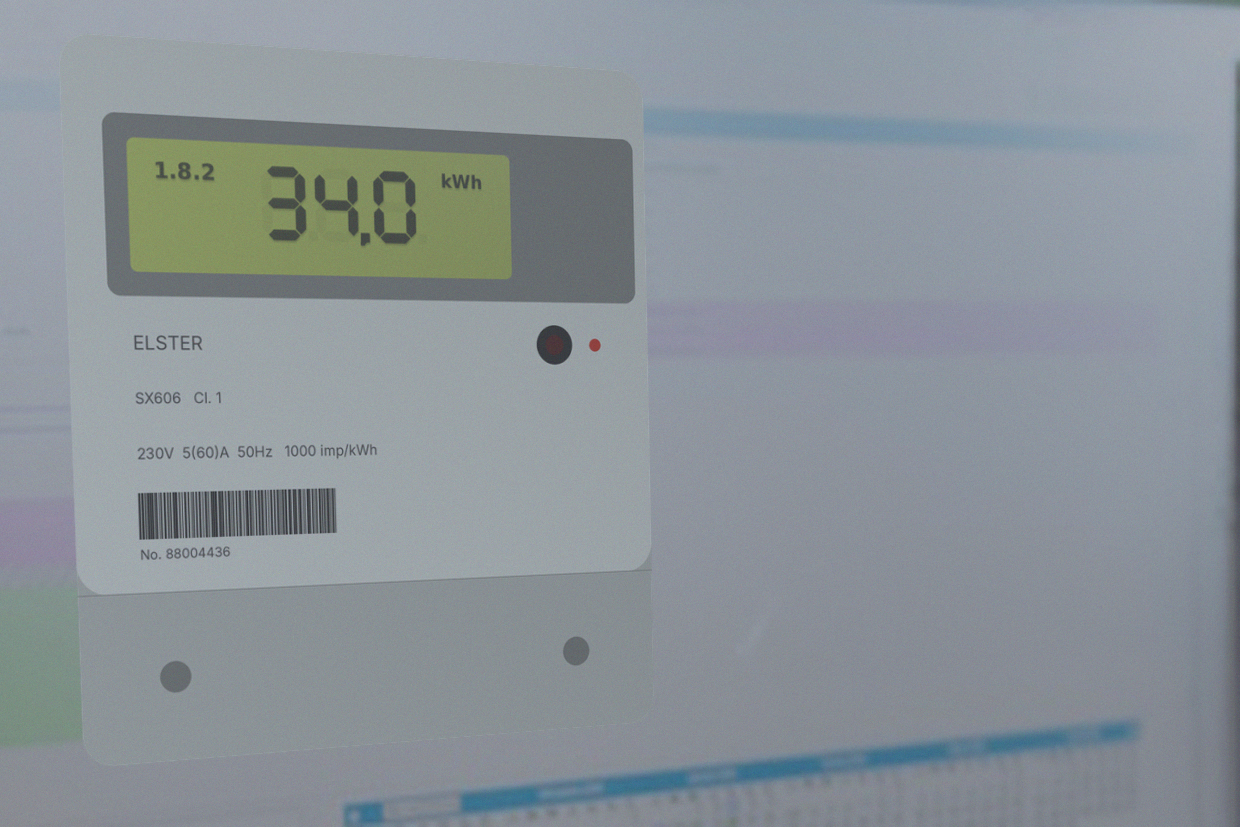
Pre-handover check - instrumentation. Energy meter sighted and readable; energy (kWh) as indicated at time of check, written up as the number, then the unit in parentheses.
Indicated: 34.0 (kWh)
